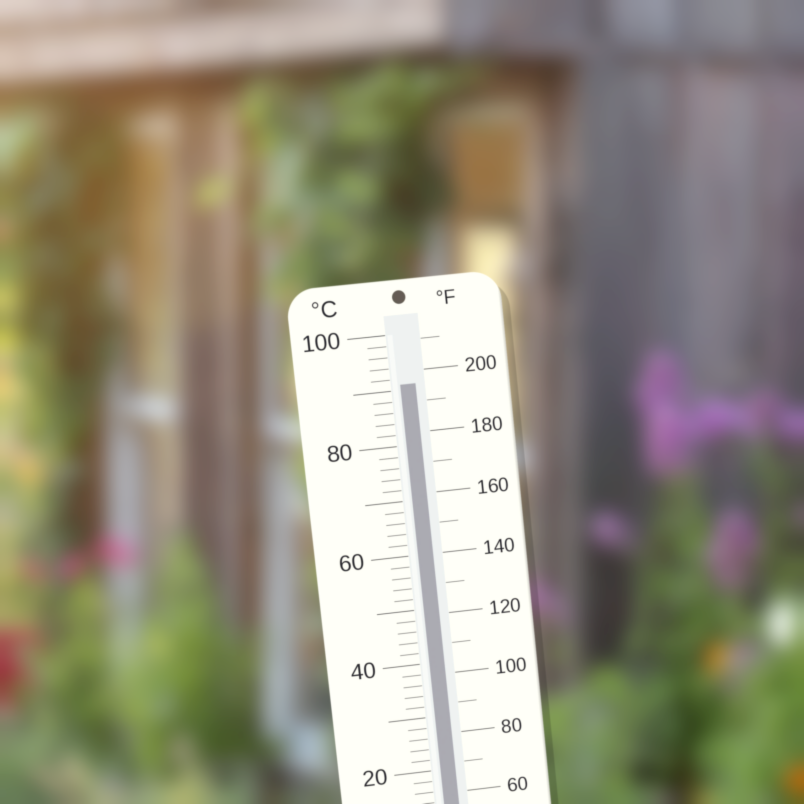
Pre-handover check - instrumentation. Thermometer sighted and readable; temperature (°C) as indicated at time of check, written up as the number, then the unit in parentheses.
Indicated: 91 (°C)
